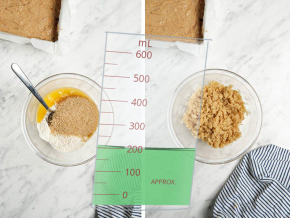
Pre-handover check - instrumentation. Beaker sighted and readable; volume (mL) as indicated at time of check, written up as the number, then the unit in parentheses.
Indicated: 200 (mL)
